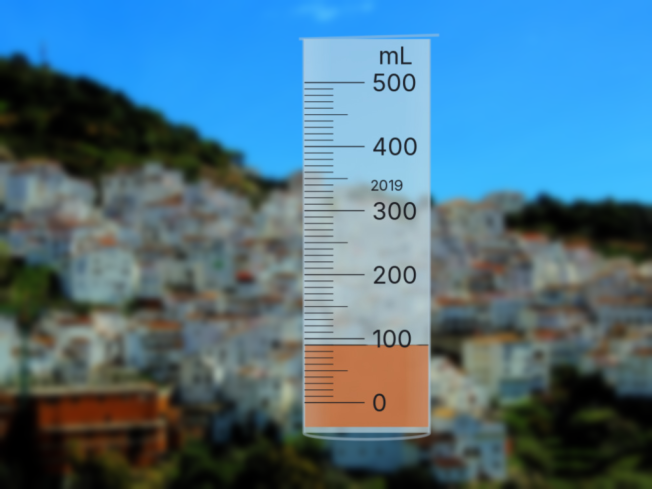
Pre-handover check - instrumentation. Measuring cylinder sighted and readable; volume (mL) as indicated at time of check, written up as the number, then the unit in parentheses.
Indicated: 90 (mL)
